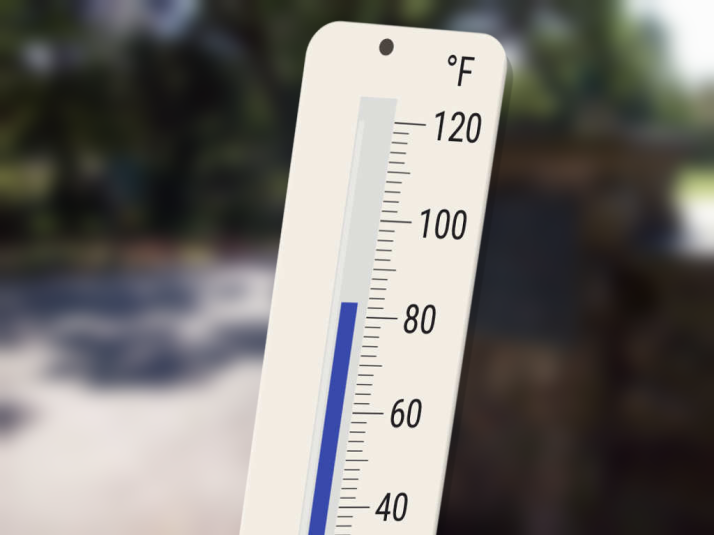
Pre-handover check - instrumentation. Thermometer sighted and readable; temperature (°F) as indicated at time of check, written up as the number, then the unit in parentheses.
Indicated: 83 (°F)
